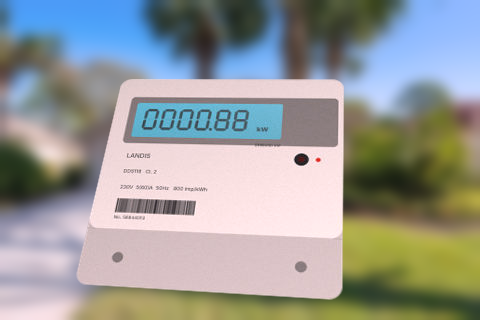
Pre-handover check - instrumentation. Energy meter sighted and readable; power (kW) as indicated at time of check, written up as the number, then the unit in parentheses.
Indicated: 0.88 (kW)
